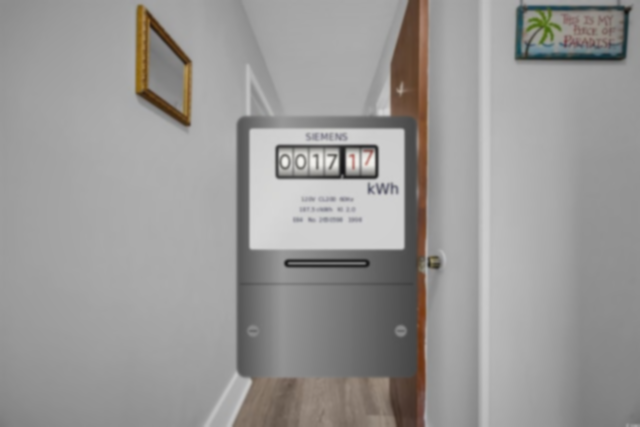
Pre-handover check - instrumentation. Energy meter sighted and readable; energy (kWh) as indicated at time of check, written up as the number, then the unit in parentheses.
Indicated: 17.17 (kWh)
